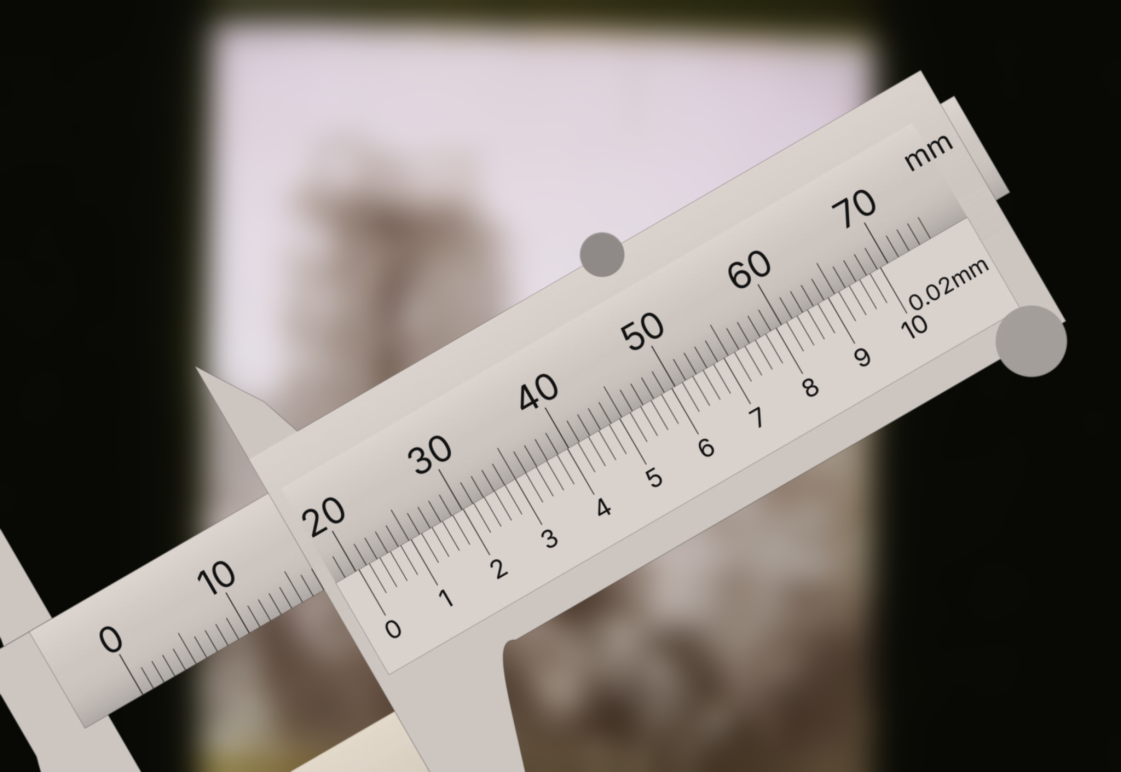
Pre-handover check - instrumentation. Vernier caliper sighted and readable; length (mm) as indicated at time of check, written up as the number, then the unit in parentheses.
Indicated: 20.3 (mm)
